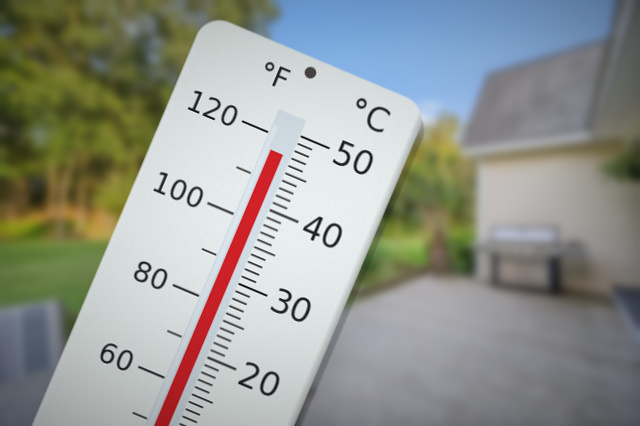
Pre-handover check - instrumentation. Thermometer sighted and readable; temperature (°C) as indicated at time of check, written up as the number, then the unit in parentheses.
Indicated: 47 (°C)
